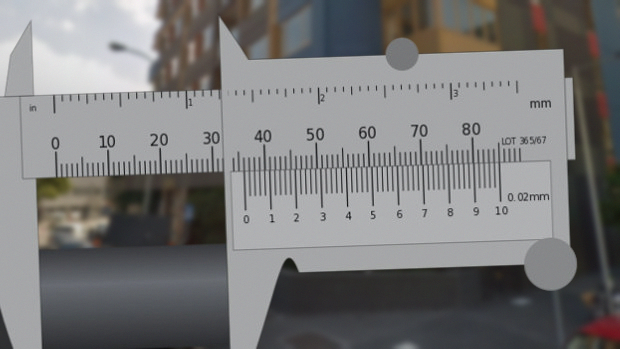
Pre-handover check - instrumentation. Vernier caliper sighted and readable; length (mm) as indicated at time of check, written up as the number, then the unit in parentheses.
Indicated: 36.0 (mm)
